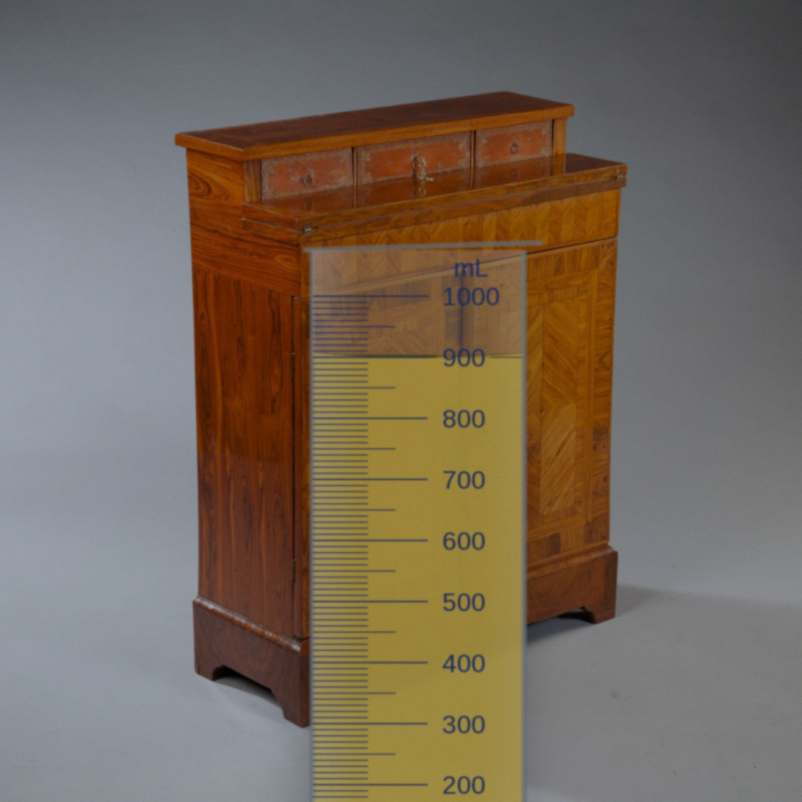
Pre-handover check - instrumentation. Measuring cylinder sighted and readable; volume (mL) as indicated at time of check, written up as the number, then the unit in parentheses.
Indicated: 900 (mL)
